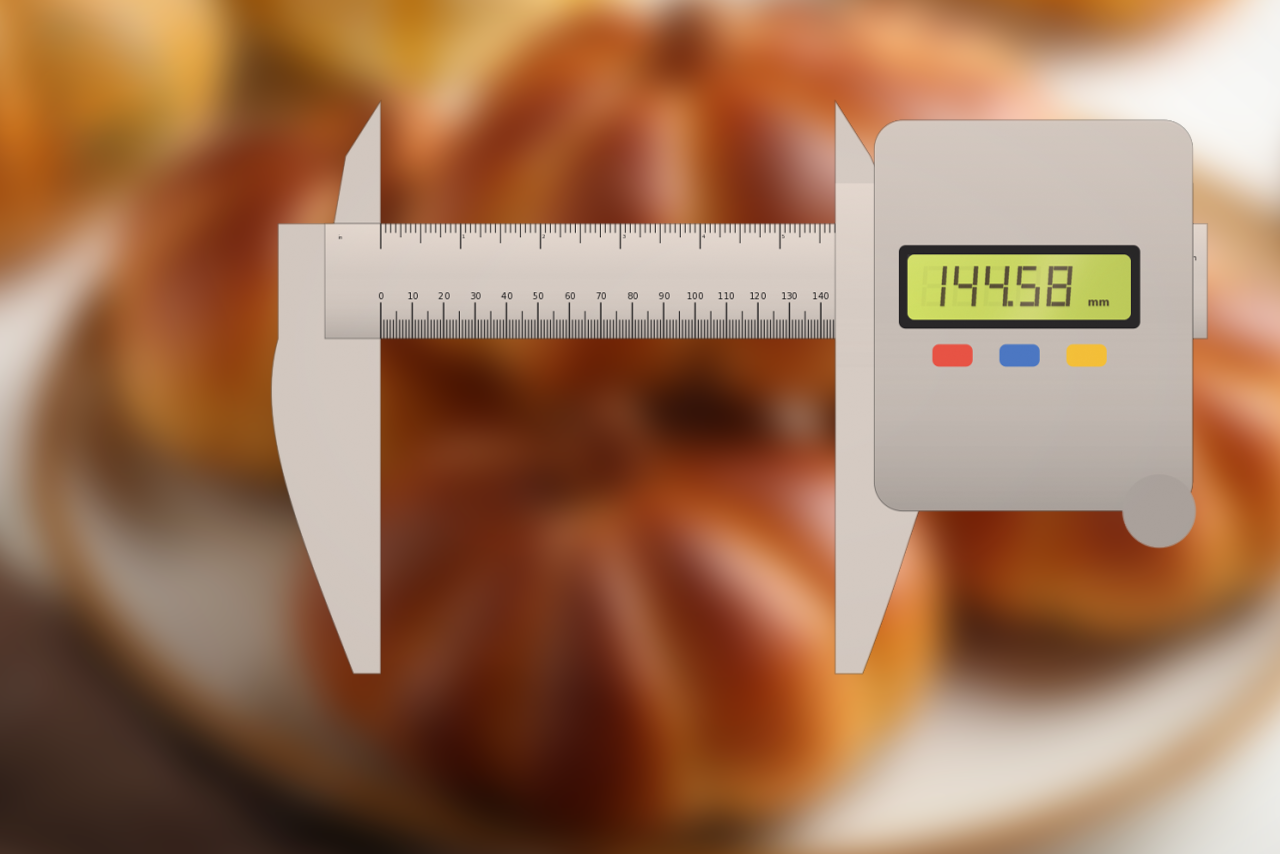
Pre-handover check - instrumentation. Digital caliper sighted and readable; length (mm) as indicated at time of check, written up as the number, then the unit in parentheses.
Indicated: 144.58 (mm)
